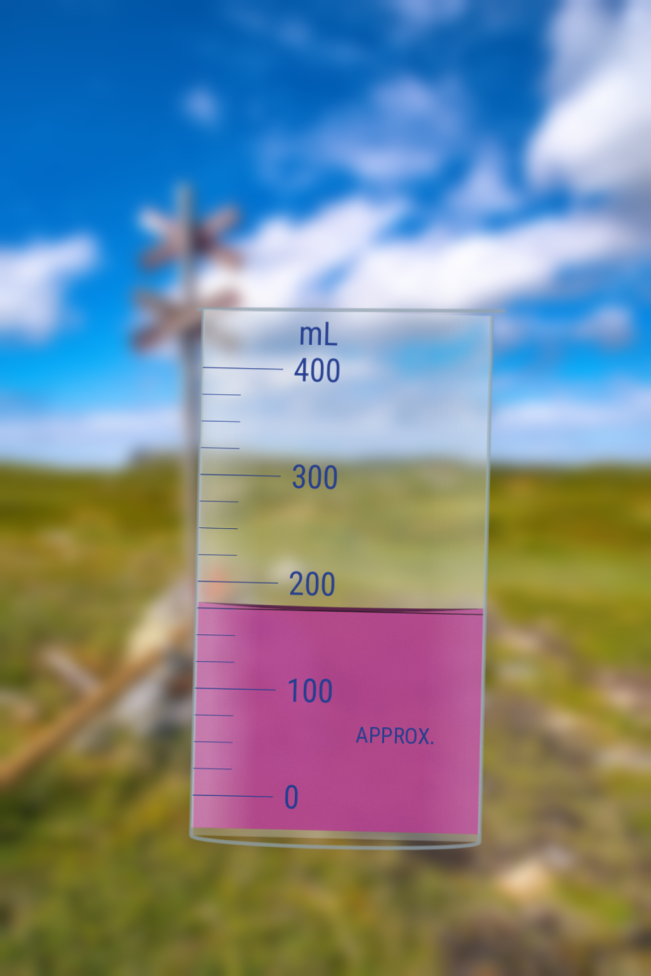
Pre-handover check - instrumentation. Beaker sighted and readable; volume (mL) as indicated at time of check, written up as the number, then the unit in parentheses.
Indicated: 175 (mL)
